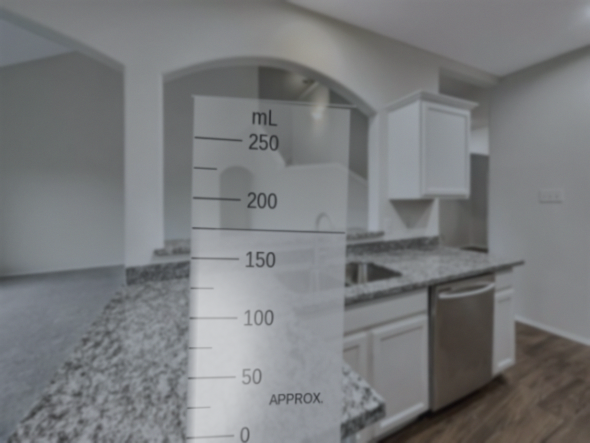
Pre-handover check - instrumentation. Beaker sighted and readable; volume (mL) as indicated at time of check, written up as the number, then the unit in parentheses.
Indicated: 175 (mL)
